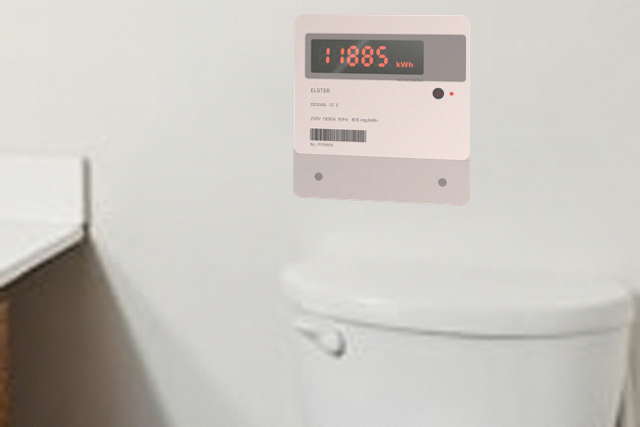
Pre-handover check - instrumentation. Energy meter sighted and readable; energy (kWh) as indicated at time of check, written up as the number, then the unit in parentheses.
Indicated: 11885 (kWh)
